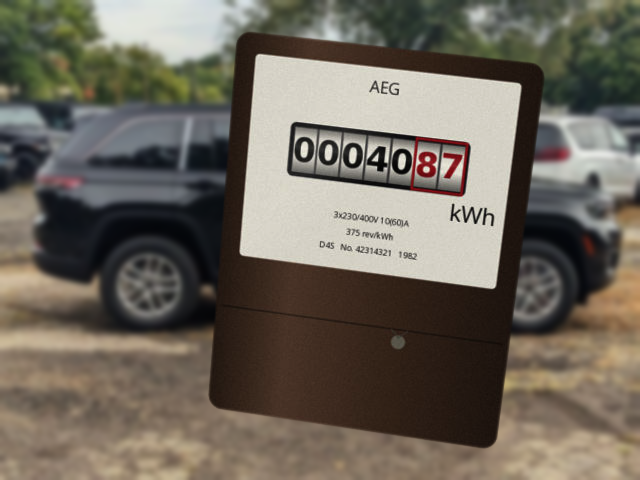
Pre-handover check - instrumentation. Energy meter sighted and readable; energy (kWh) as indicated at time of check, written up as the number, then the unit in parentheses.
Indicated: 40.87 (kWh)
